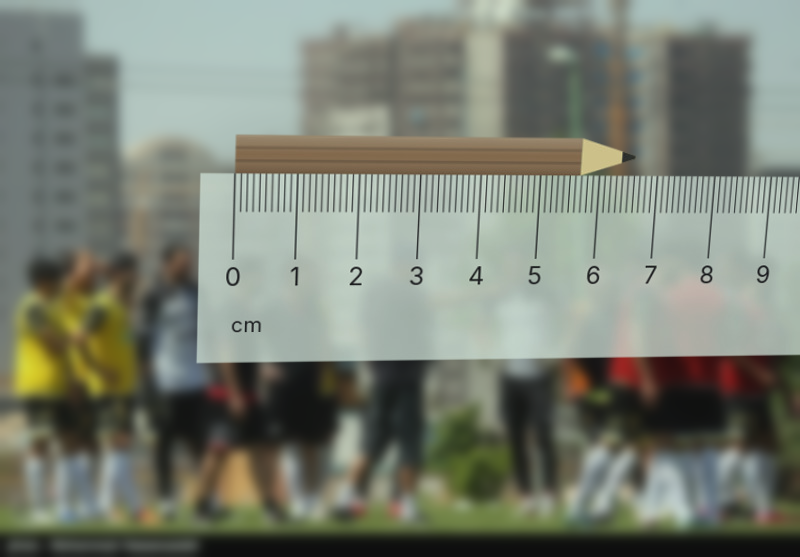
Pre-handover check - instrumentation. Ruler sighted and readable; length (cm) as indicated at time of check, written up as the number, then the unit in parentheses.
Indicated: 6.6 (cm)
